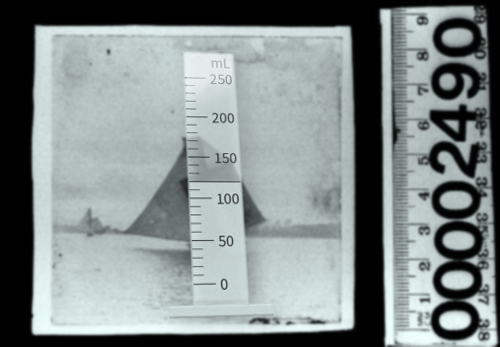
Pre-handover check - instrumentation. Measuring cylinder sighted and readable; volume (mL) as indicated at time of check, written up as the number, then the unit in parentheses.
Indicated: 120 (mL)
